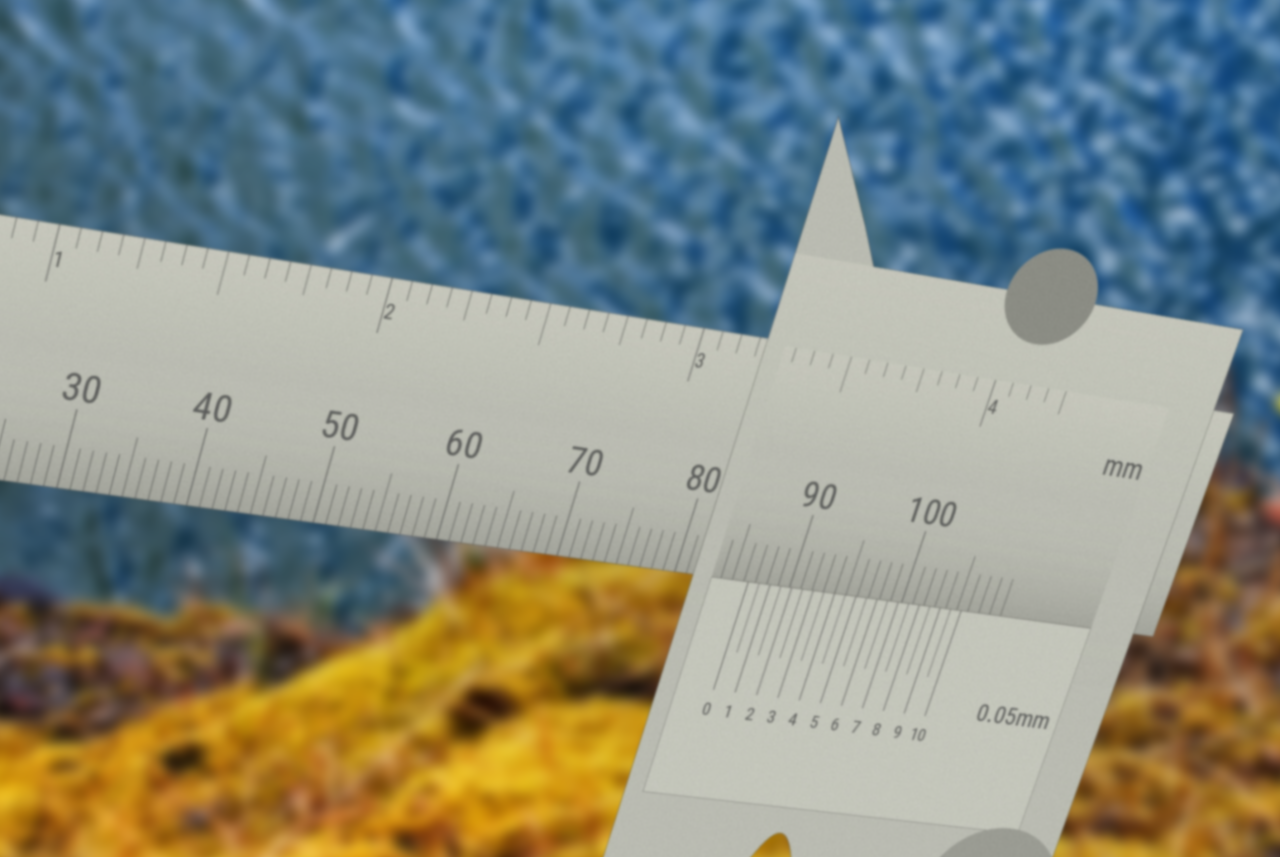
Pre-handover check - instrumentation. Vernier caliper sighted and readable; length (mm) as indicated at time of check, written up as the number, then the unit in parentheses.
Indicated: 86.4 (mm)
